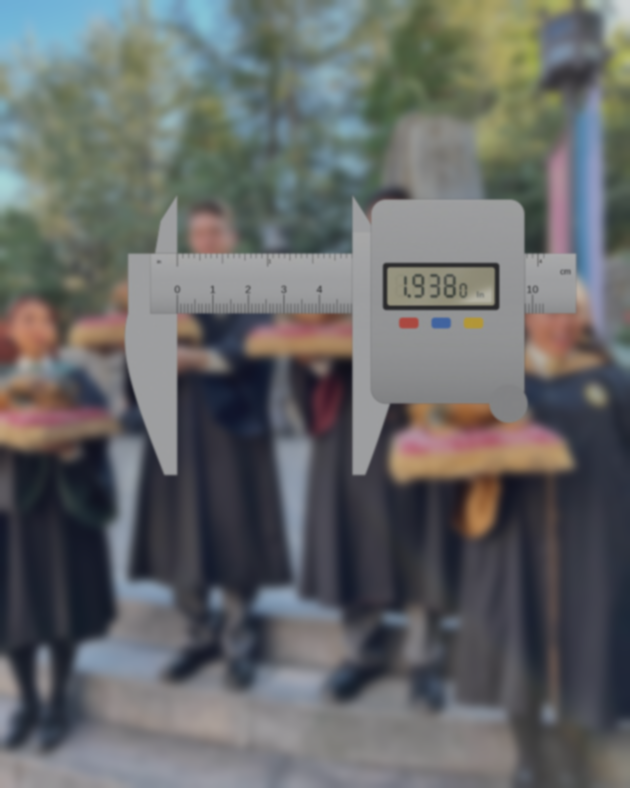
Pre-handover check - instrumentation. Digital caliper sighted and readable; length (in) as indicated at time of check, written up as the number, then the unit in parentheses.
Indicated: 1.9380 (in)
